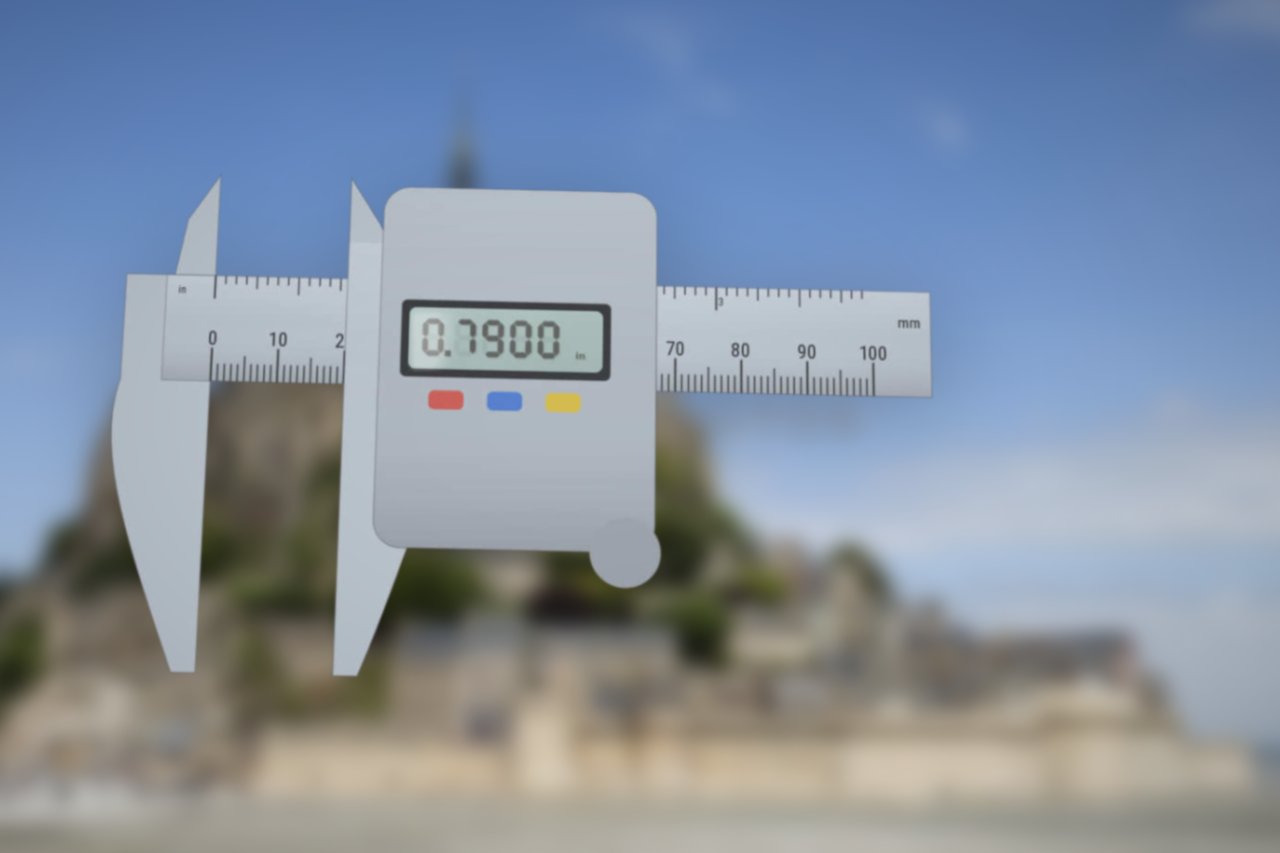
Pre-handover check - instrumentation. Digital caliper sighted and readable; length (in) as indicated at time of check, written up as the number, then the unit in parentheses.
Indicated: 0.7900 (in)
